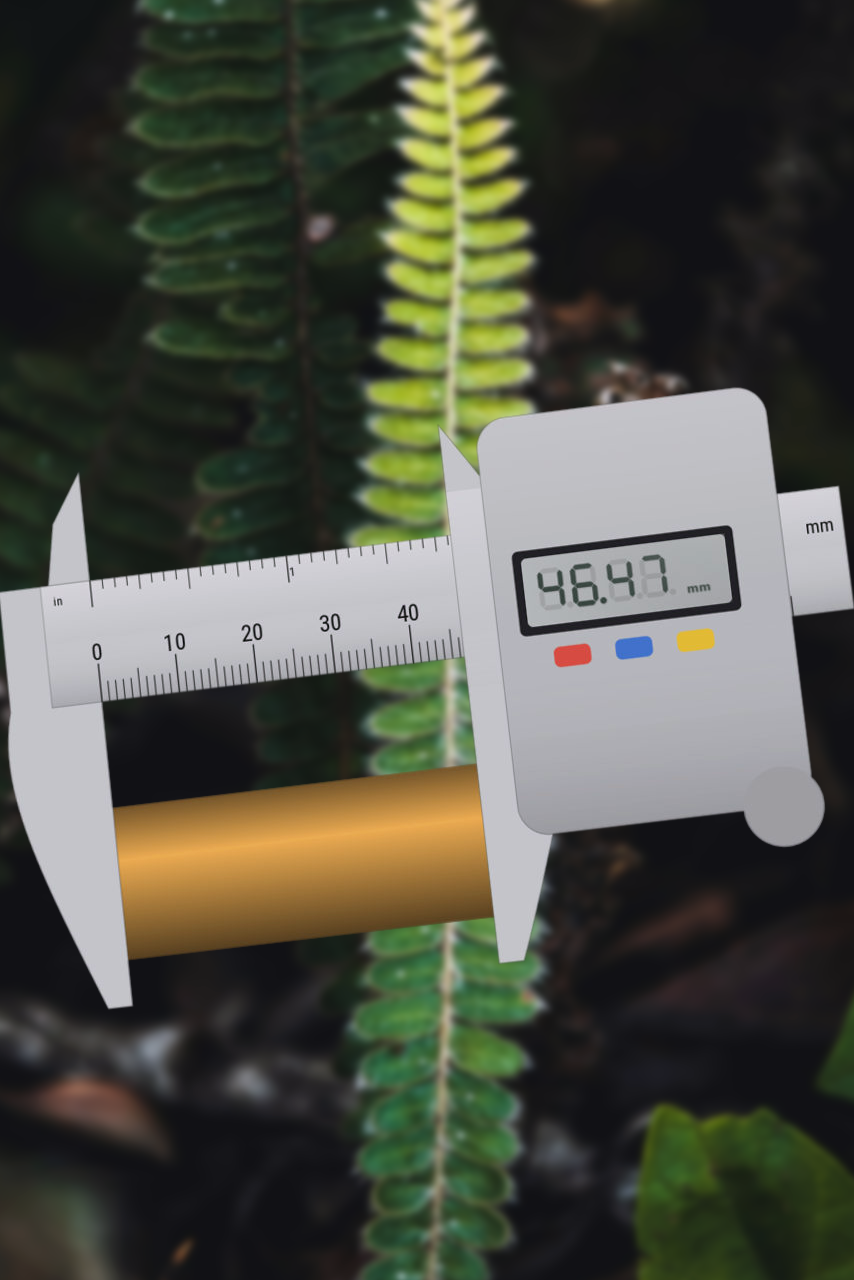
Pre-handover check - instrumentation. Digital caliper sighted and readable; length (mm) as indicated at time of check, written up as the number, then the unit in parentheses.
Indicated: 46.47 (mm)
